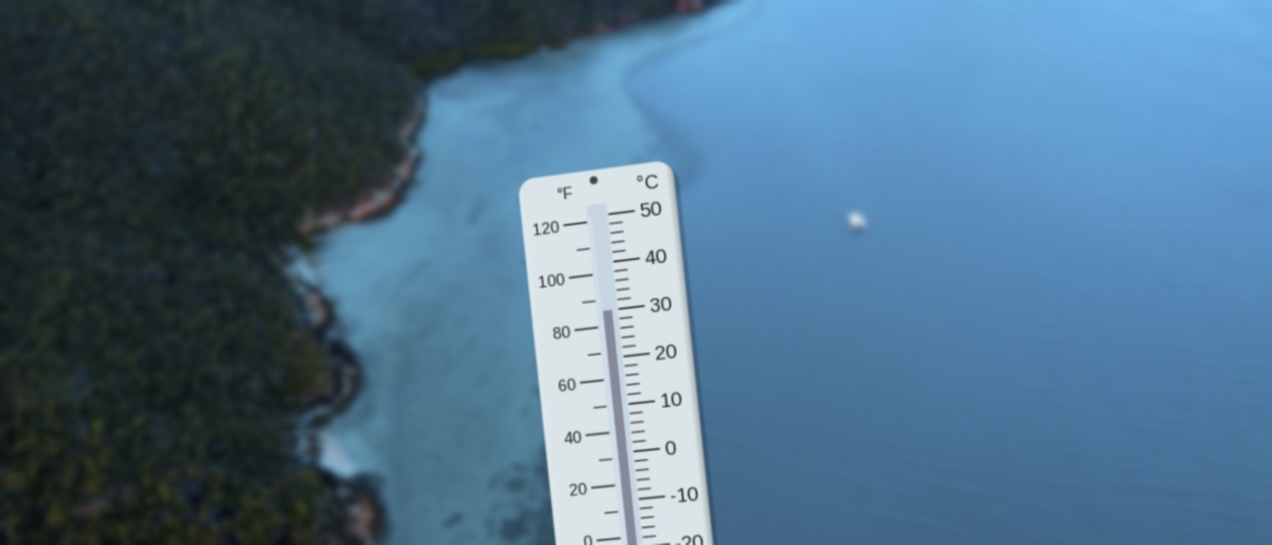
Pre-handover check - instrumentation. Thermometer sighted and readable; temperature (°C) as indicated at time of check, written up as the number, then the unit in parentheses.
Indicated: 30 (°C)
